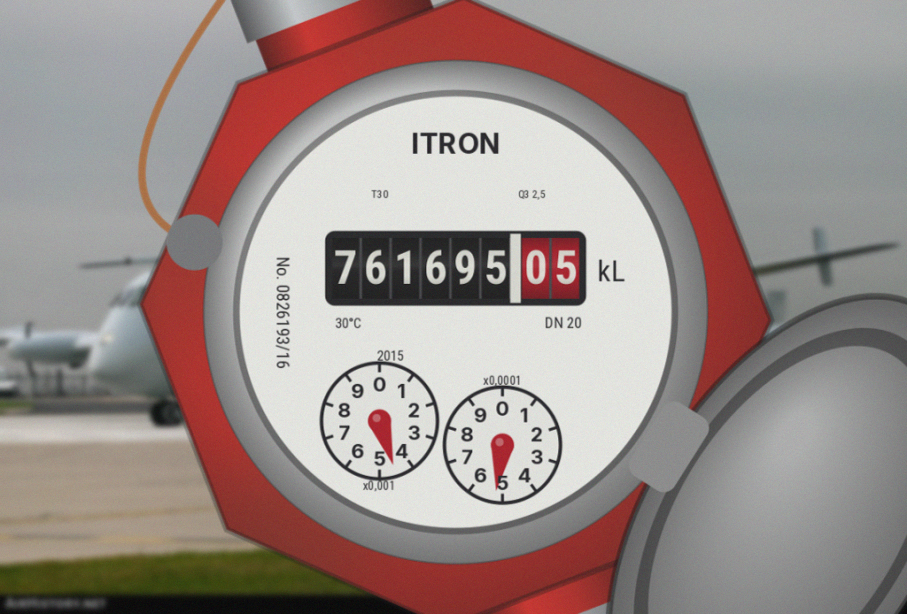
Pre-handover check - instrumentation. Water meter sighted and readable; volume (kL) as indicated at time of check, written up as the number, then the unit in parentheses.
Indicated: 761695.0545 (kL)
